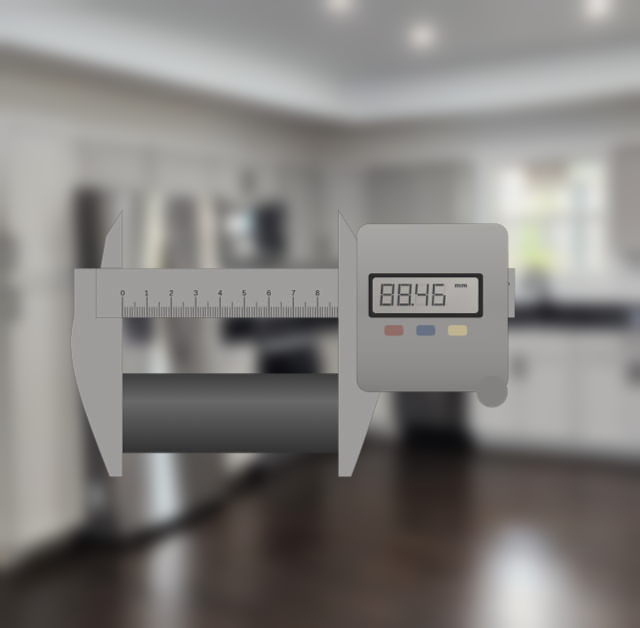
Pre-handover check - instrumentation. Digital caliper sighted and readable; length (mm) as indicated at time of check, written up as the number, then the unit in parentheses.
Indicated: 88.46 (mm)
